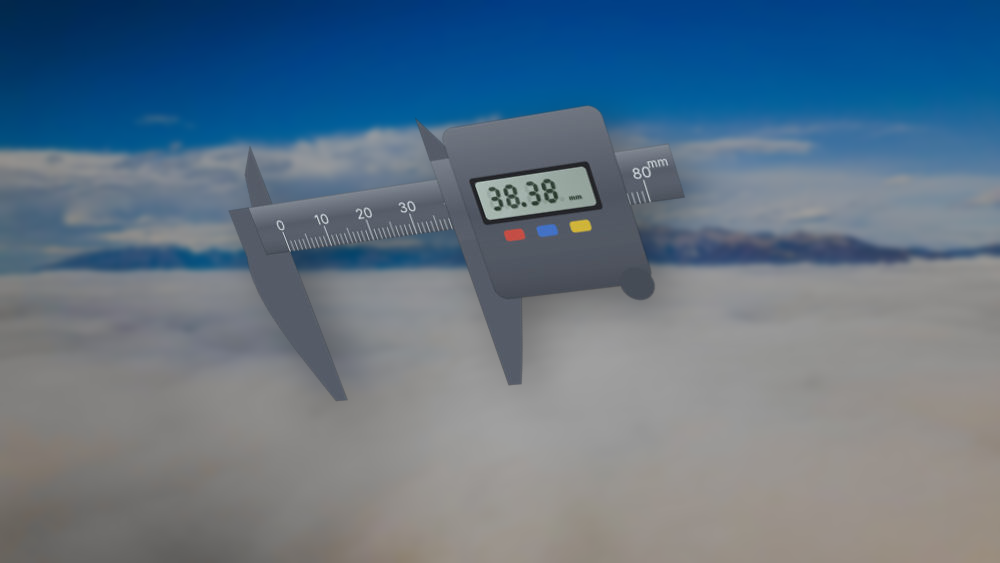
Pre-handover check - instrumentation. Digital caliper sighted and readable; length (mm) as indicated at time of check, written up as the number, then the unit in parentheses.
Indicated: 38.38 (mm)
